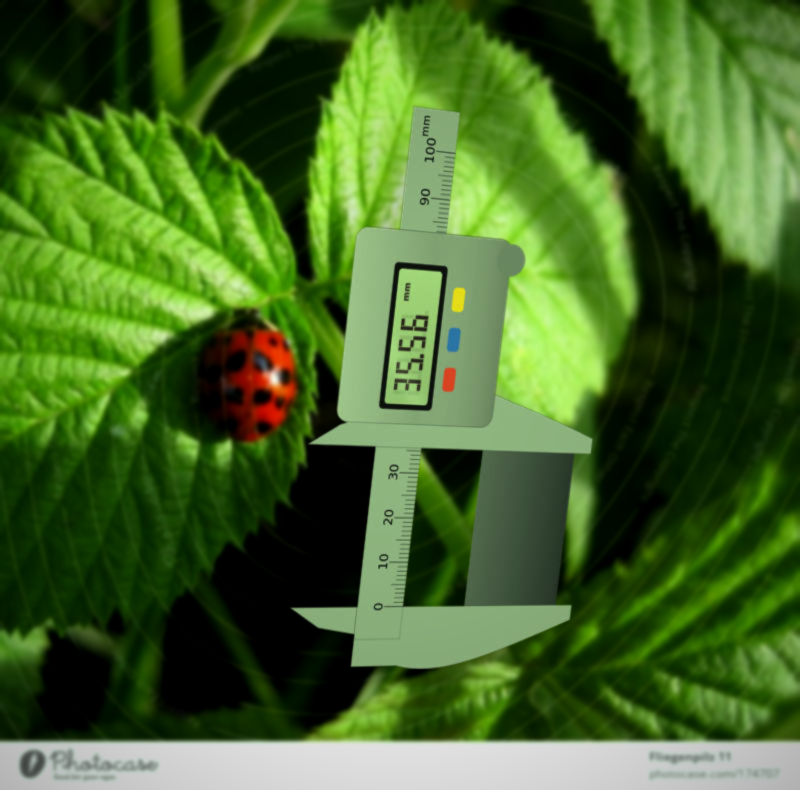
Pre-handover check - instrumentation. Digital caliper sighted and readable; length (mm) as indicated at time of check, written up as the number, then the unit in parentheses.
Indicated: 35.56 (mm)
